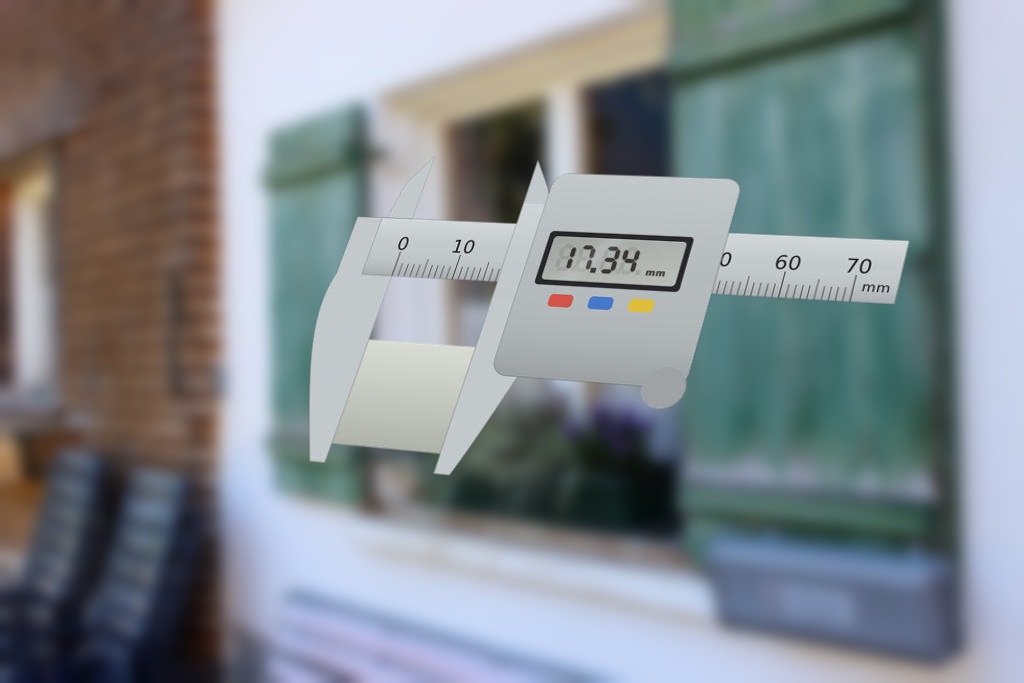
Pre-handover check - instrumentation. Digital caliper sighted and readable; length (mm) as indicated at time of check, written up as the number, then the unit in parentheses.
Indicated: 17.34 (mm)
